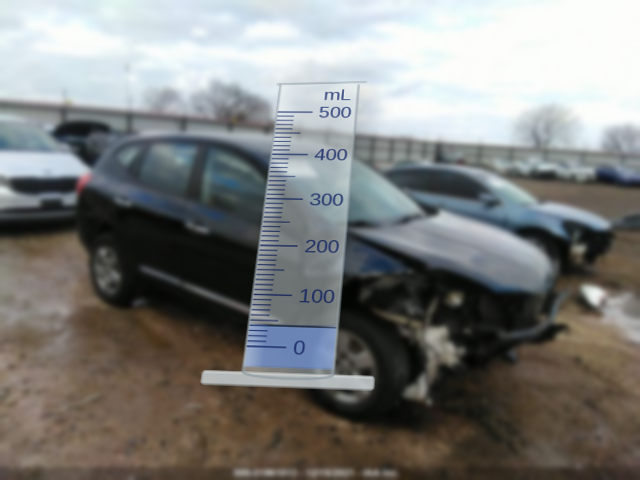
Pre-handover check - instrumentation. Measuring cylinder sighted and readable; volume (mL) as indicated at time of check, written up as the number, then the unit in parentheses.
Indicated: 40 (mL)
